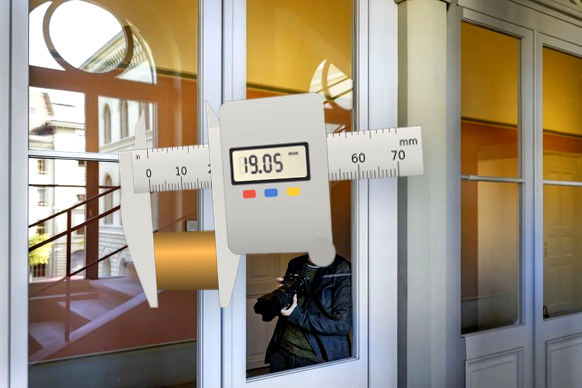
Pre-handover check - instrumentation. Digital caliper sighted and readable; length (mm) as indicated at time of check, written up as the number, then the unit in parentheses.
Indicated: 19.05 (mm)
